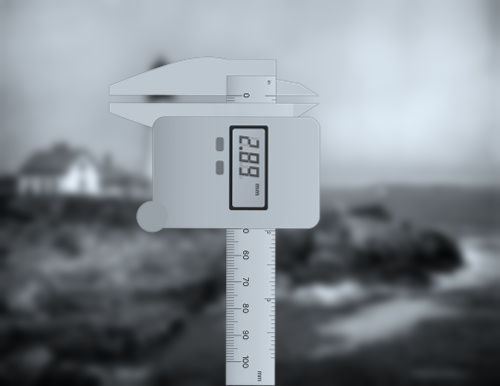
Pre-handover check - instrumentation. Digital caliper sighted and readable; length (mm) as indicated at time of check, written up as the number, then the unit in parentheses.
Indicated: 2.89 (mm)
